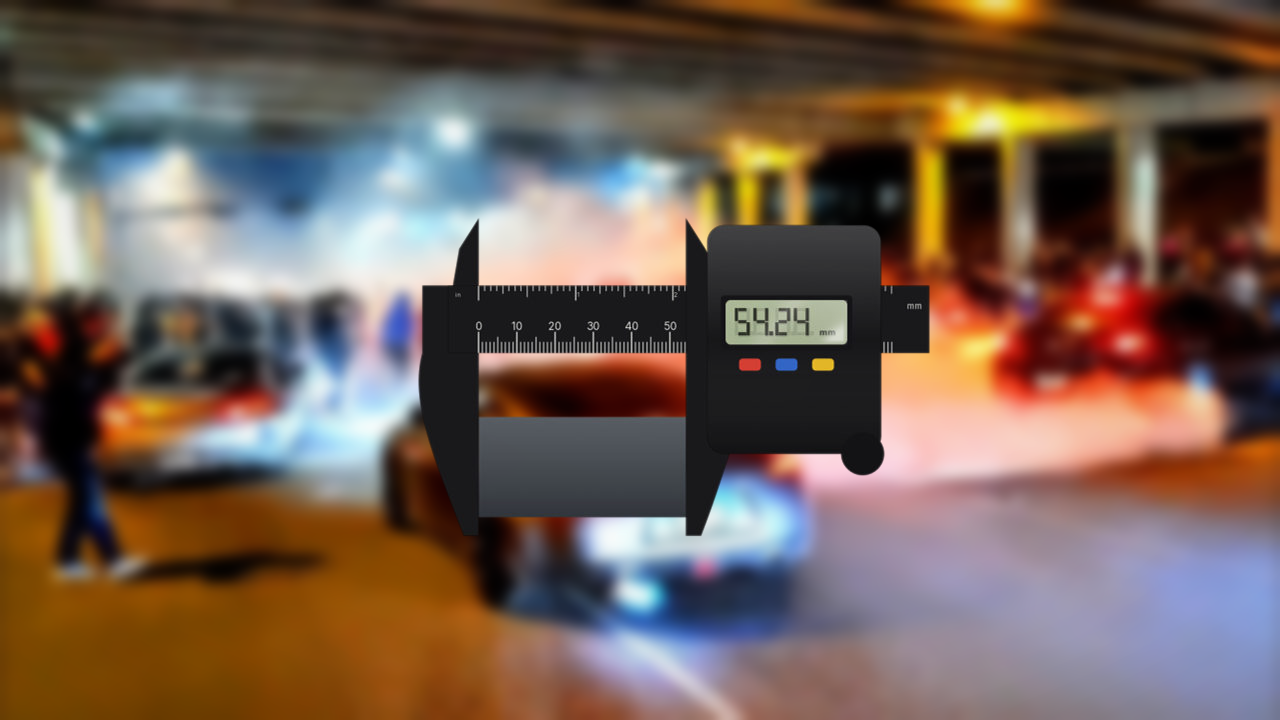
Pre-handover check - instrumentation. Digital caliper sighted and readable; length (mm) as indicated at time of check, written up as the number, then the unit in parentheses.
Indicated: 54.24 (mm)
